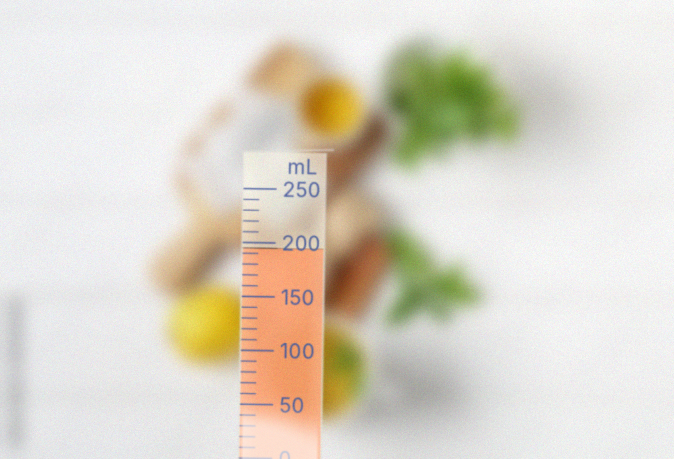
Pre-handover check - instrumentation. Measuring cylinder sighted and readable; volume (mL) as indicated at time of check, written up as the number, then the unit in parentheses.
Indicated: 195 (mL)
